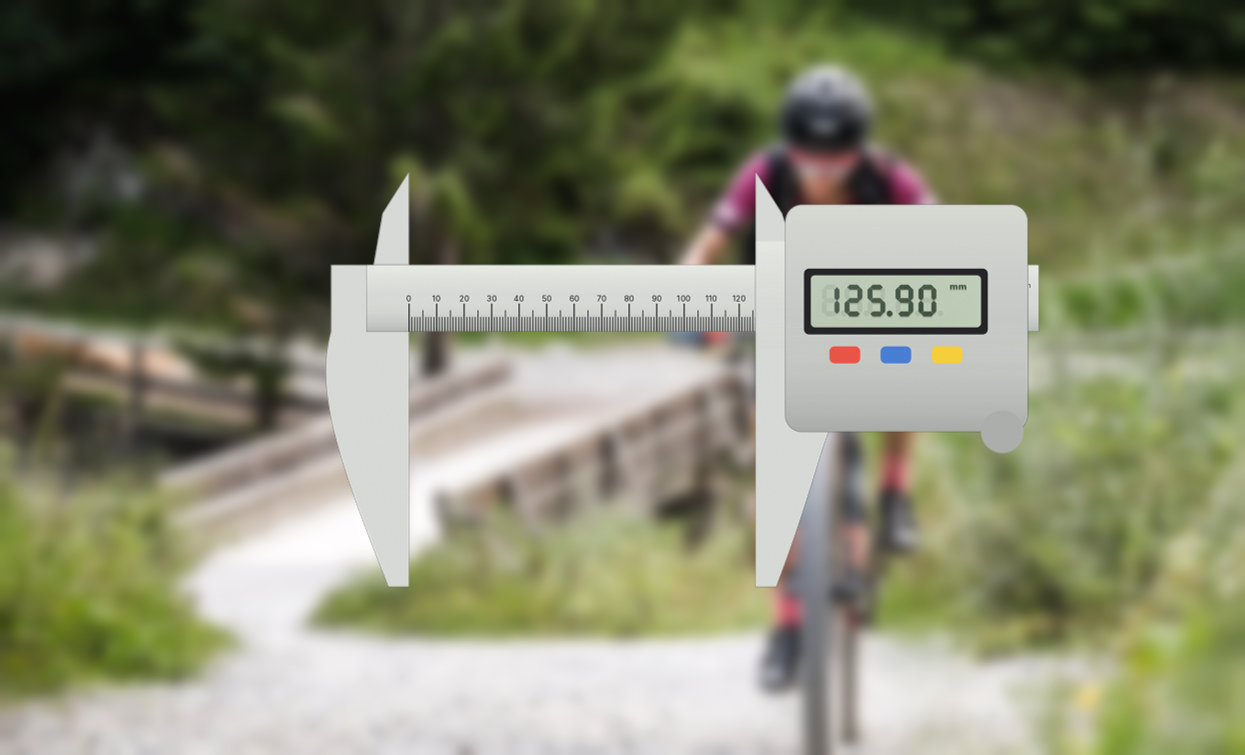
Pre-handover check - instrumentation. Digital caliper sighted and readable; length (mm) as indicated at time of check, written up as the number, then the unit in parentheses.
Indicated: 125.90 (mm)
